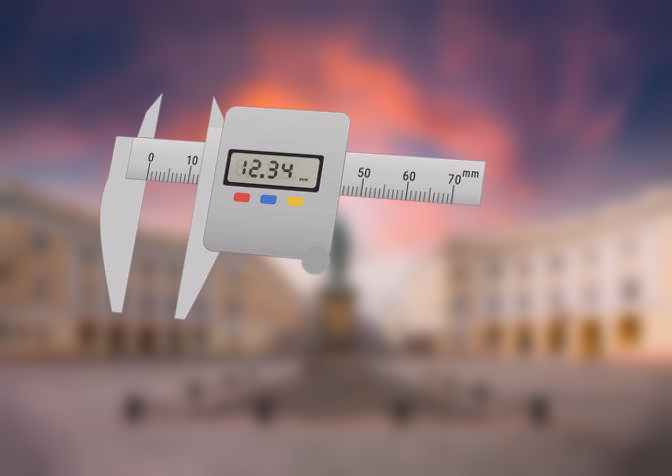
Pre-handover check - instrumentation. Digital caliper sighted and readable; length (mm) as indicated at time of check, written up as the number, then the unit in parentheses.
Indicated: 12.34 (mm)
